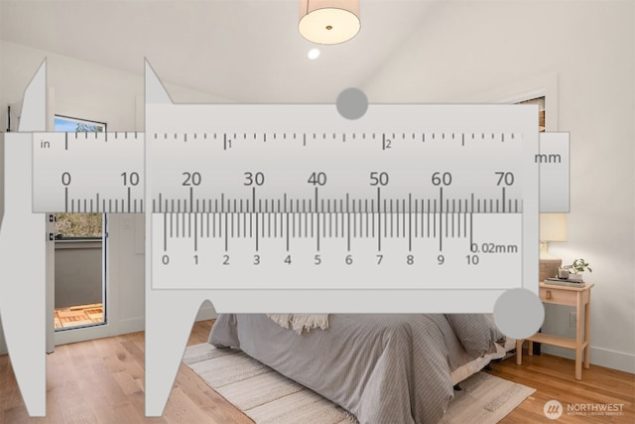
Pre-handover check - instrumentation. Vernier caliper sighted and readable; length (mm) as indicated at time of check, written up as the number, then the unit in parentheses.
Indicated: 15.8 (mm)
